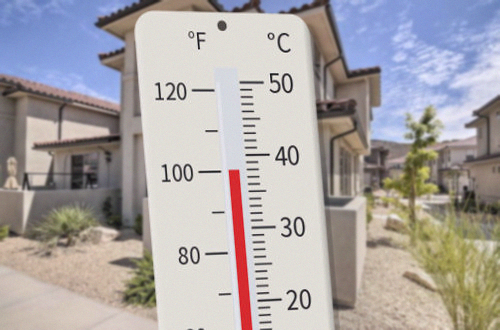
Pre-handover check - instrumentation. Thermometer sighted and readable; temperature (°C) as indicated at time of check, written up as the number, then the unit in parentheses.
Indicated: 38 (°C)
